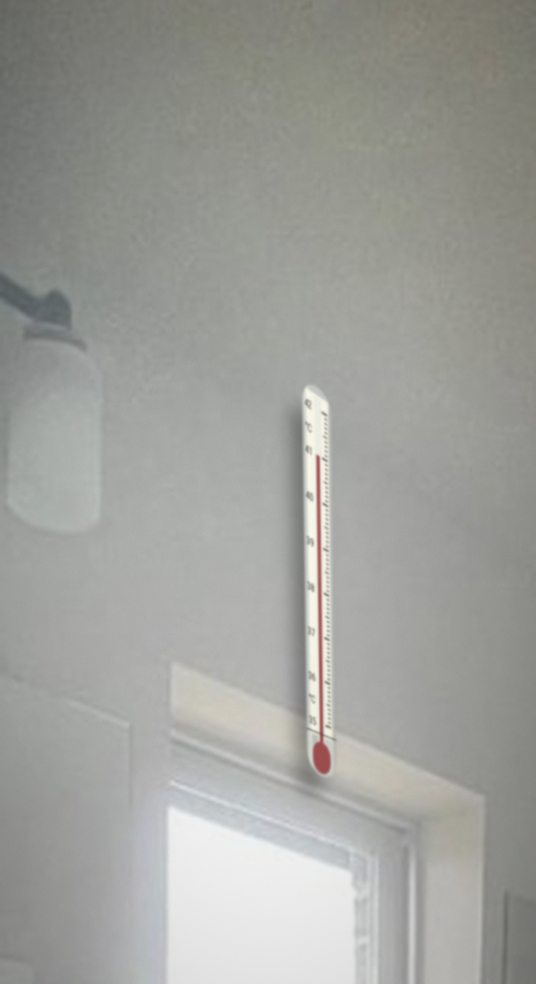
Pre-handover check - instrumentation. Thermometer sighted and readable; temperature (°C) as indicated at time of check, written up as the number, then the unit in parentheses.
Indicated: 41 (°C)
